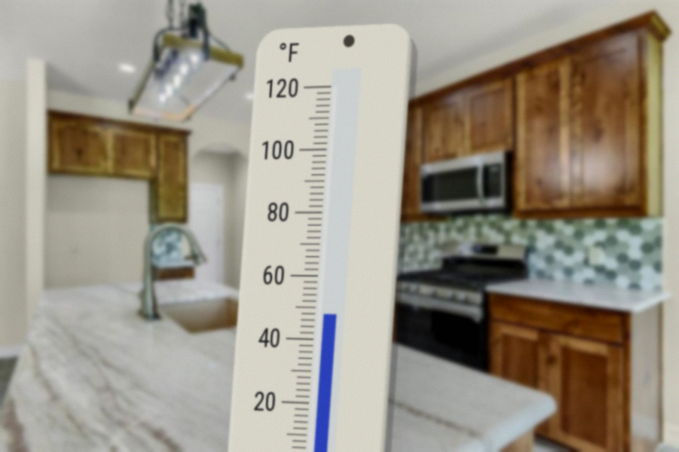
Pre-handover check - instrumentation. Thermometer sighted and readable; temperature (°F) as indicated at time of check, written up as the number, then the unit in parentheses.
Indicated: 48 (°F)
